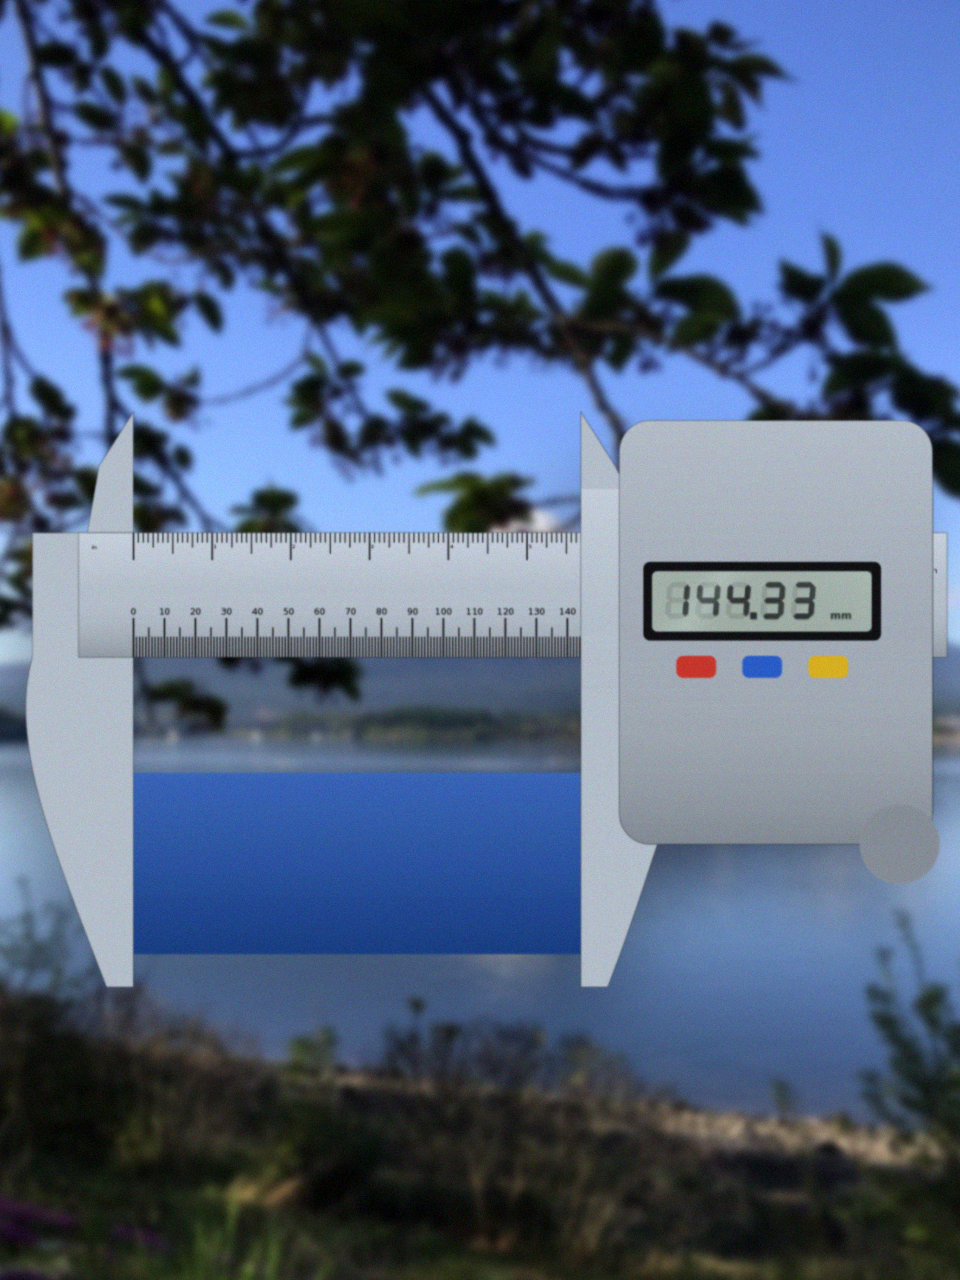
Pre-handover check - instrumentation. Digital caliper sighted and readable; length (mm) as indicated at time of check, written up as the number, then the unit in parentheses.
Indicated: 144.33 (mm)
